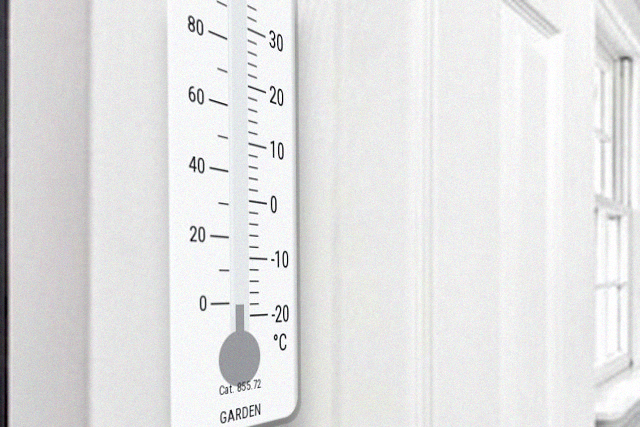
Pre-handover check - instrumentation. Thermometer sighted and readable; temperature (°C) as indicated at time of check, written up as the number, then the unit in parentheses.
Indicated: -18 (°C)
